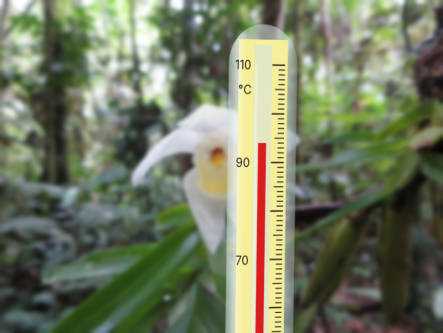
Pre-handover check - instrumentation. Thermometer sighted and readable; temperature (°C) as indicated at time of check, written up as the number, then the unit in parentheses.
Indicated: 94 (°C)
